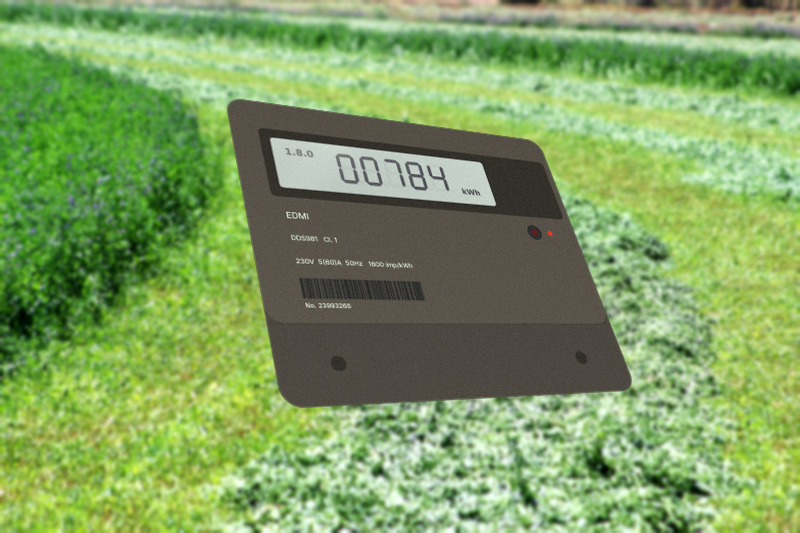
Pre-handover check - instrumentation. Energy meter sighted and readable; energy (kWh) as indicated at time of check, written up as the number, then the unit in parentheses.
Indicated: 784 (kWh)
